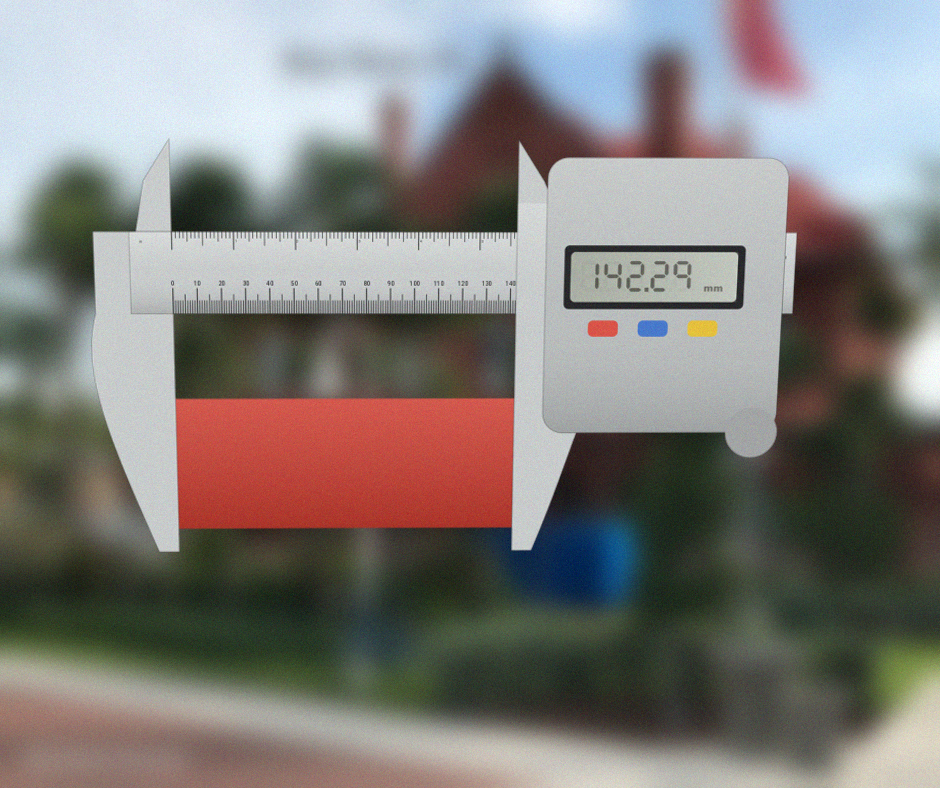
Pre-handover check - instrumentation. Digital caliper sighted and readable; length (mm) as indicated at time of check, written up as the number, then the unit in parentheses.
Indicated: 142.29 (mm)
